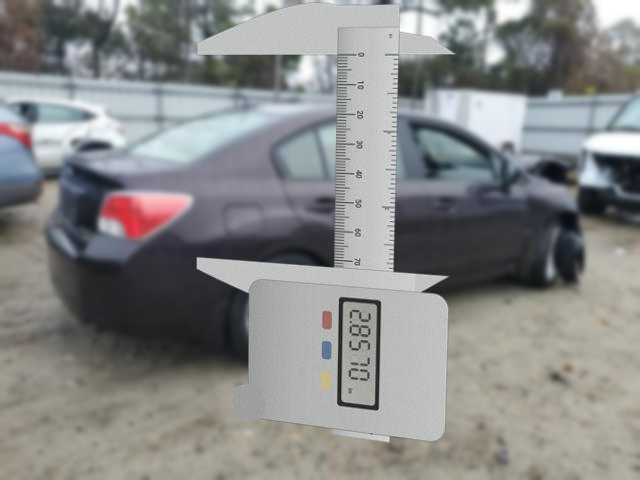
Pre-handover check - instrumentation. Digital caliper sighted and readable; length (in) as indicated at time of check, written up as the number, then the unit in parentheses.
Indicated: 2.8570 (in)
